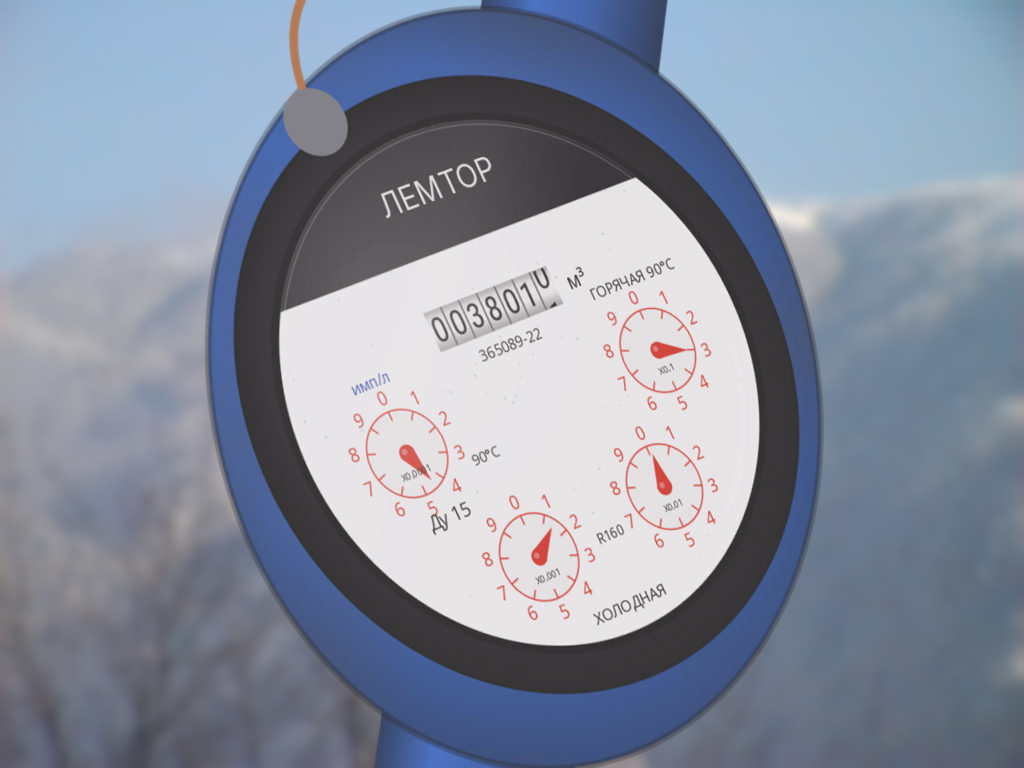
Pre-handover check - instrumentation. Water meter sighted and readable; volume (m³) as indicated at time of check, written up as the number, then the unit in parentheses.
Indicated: 38010.3014 (m³)
